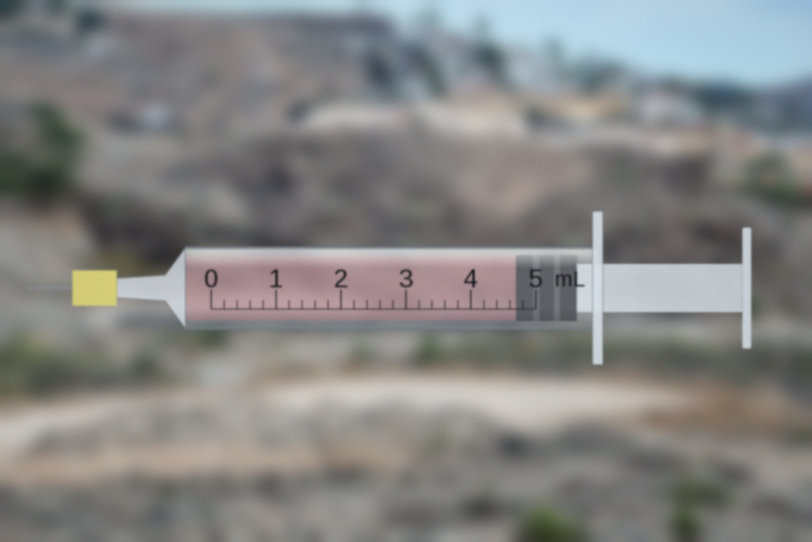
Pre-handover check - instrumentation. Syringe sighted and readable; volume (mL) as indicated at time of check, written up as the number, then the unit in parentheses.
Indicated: 4.7 (mL)
